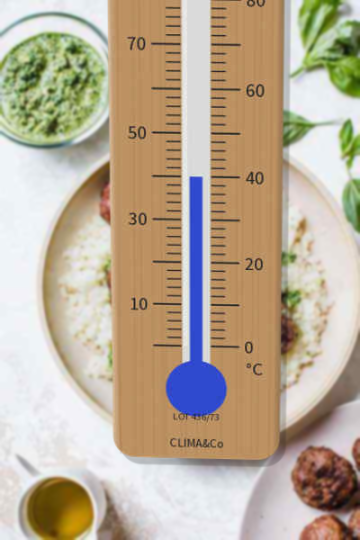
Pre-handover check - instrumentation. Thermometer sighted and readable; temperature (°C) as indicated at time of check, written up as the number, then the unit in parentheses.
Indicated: 40 (°C)
